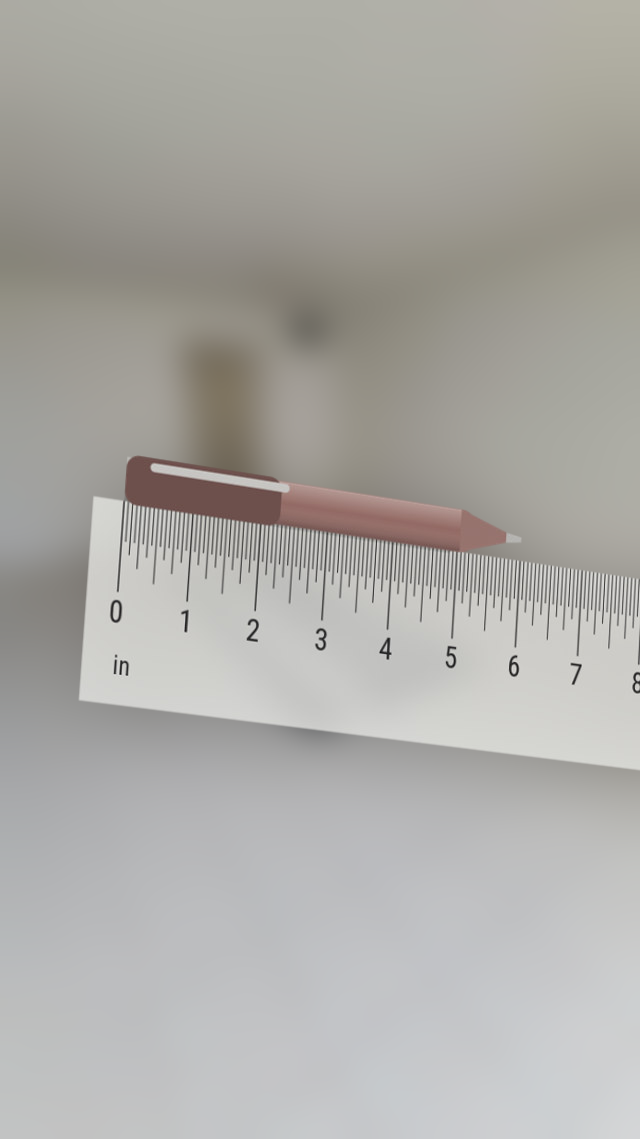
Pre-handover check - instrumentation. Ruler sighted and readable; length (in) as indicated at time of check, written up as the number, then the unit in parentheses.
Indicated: 6 (in)
